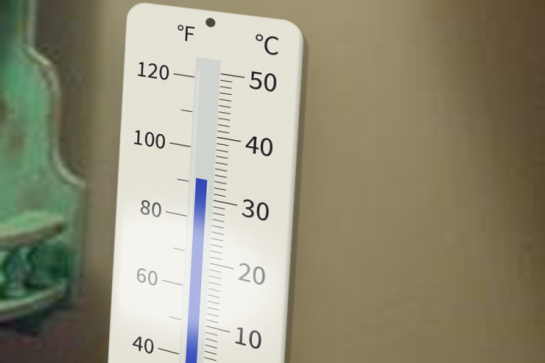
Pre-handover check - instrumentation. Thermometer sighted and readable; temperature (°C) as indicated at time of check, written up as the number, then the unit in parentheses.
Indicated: 33 (°C)
